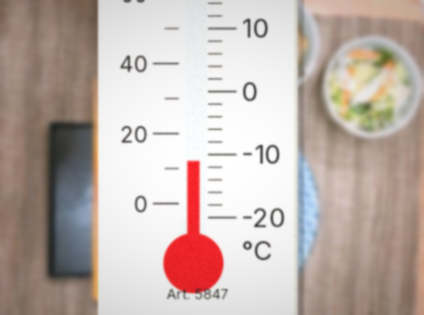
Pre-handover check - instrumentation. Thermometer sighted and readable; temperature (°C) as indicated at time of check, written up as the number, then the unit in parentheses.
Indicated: -11 (°C)
